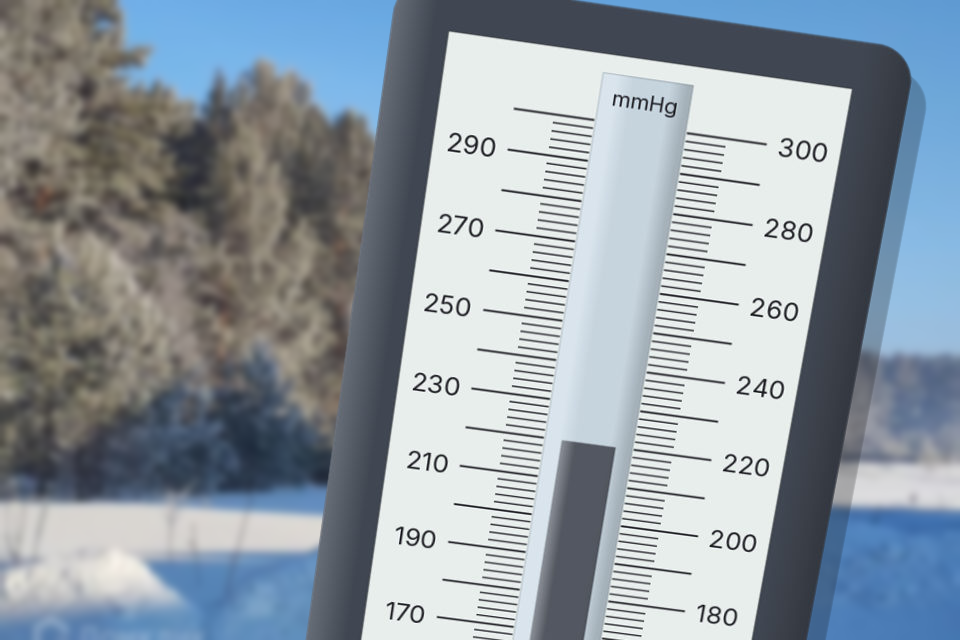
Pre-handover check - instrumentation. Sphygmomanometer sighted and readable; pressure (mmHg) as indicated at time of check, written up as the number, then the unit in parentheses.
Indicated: 220 (mmHg)
